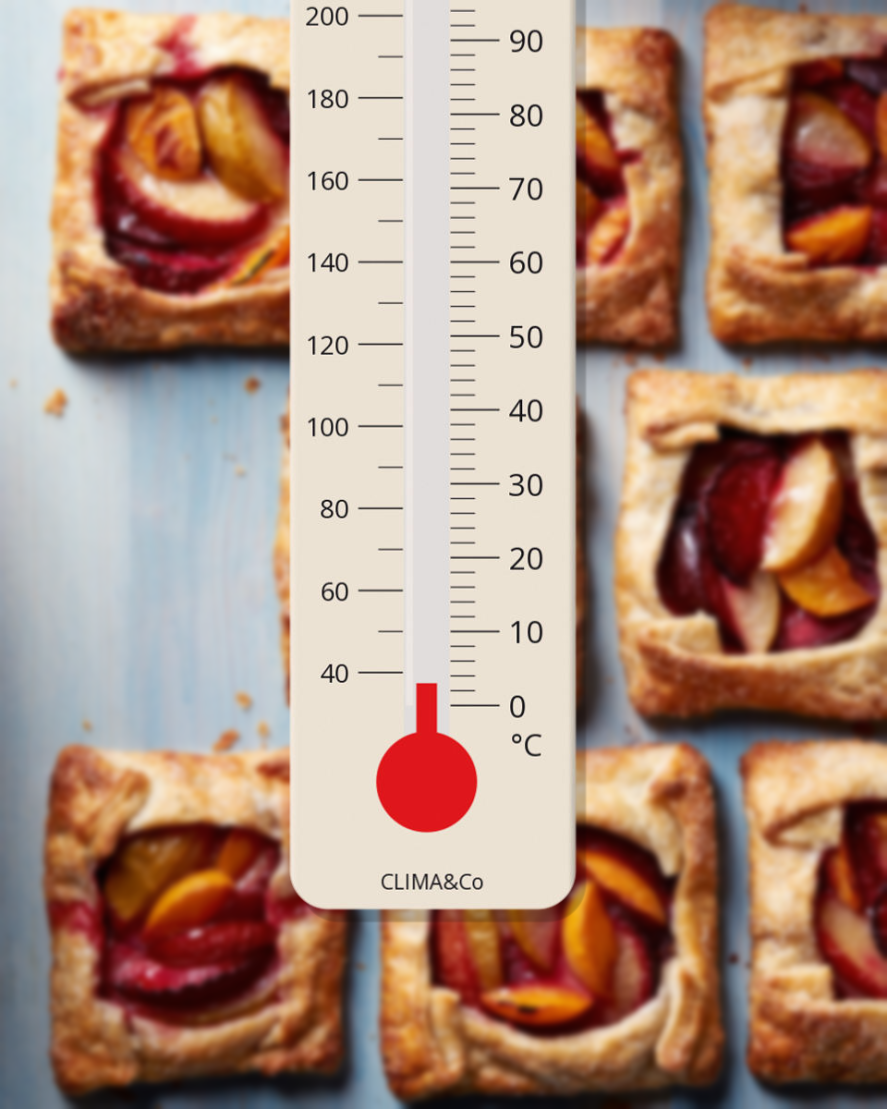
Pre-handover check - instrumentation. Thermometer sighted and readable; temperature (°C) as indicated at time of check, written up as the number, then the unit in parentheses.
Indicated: 3 (°C)
